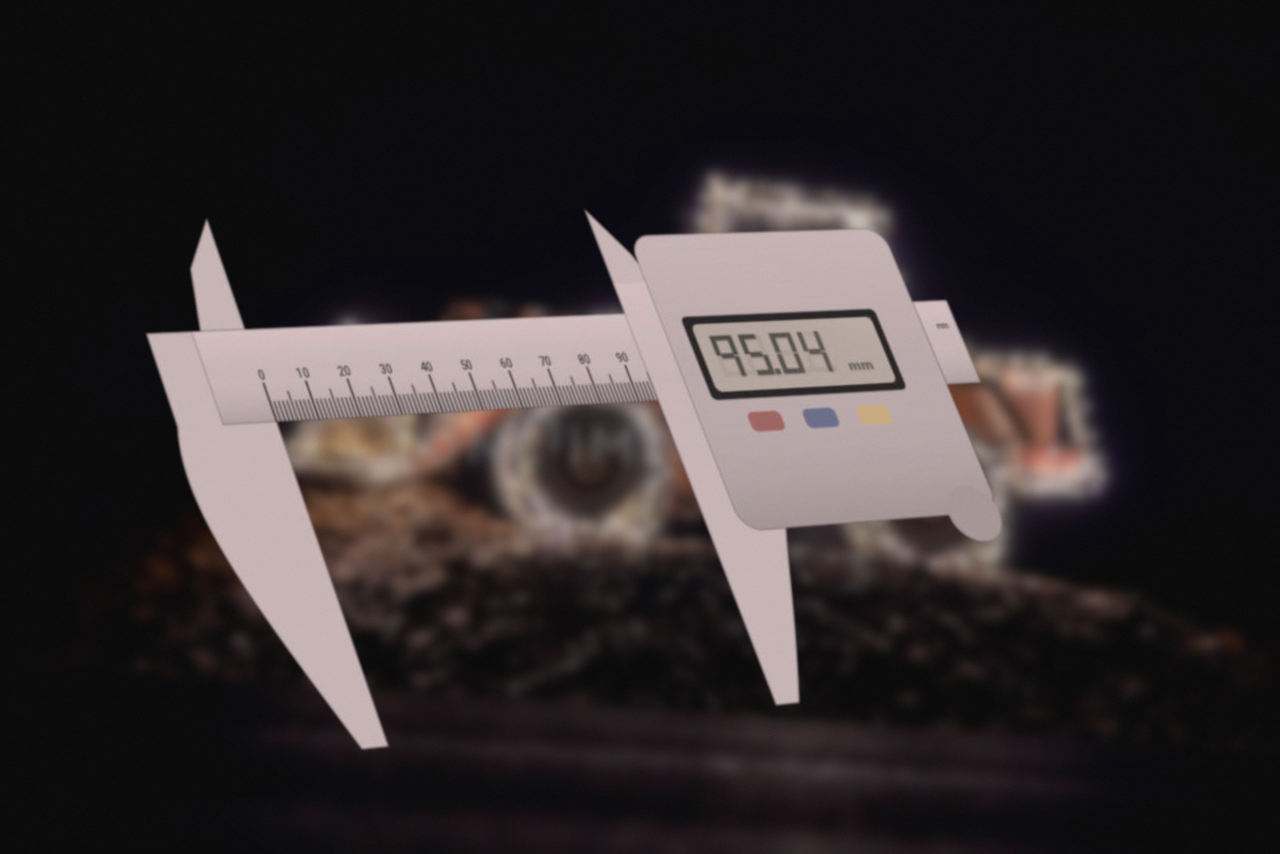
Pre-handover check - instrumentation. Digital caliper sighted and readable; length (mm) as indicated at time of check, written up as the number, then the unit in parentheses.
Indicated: 95.04 (mm)
